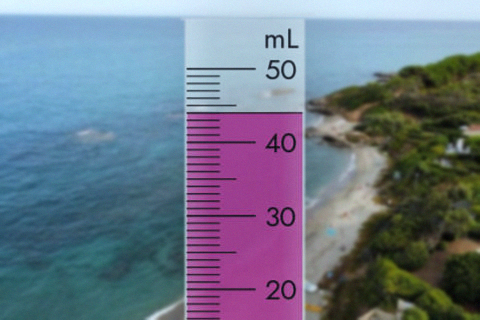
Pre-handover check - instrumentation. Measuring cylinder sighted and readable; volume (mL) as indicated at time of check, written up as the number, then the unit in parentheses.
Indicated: 44 (mL)
